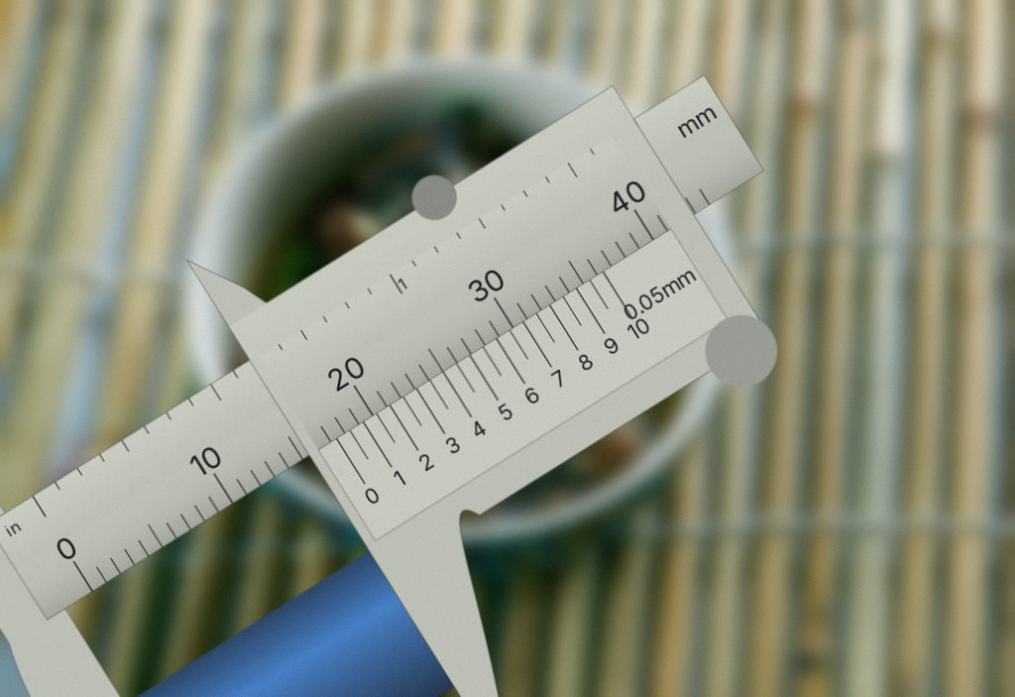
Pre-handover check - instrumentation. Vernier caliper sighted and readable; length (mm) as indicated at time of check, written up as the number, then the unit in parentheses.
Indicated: 17.4 (mm)
